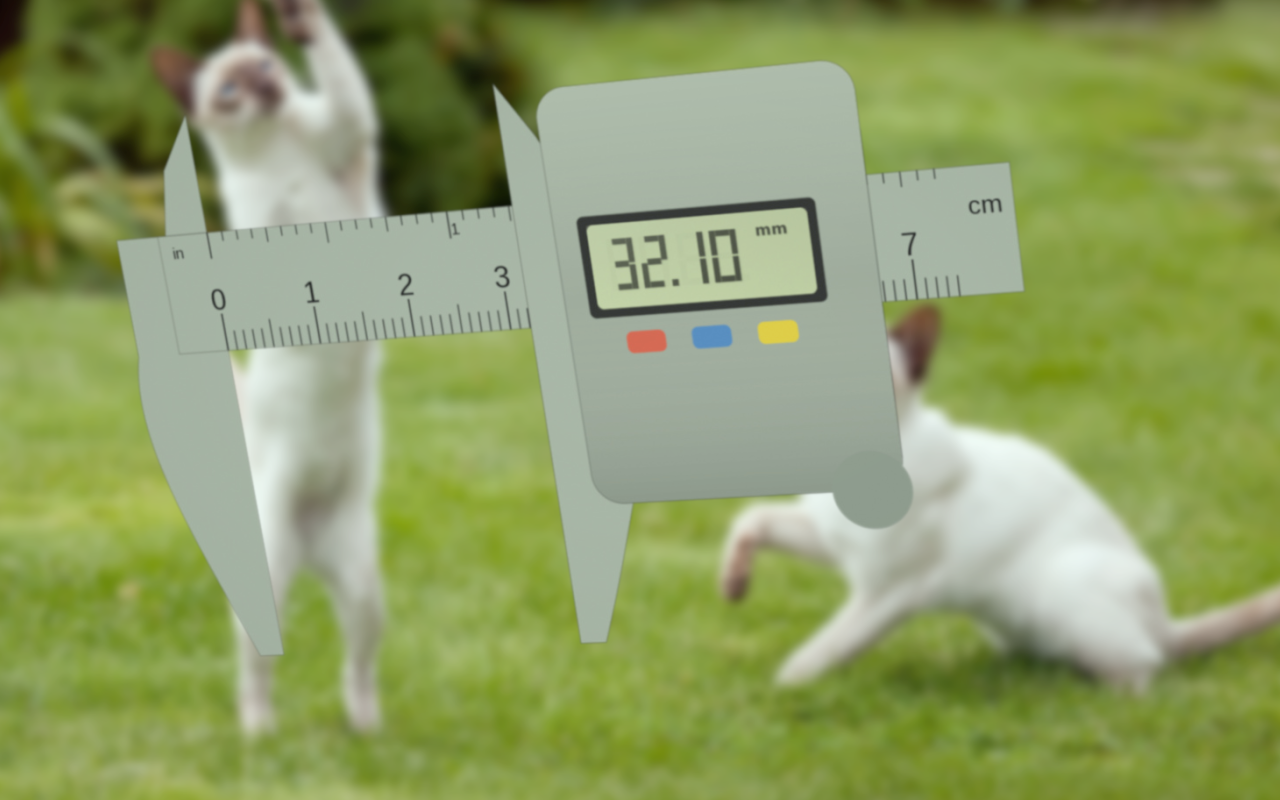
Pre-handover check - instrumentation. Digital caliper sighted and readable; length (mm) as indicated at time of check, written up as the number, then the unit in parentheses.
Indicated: 32.10 (mm)
